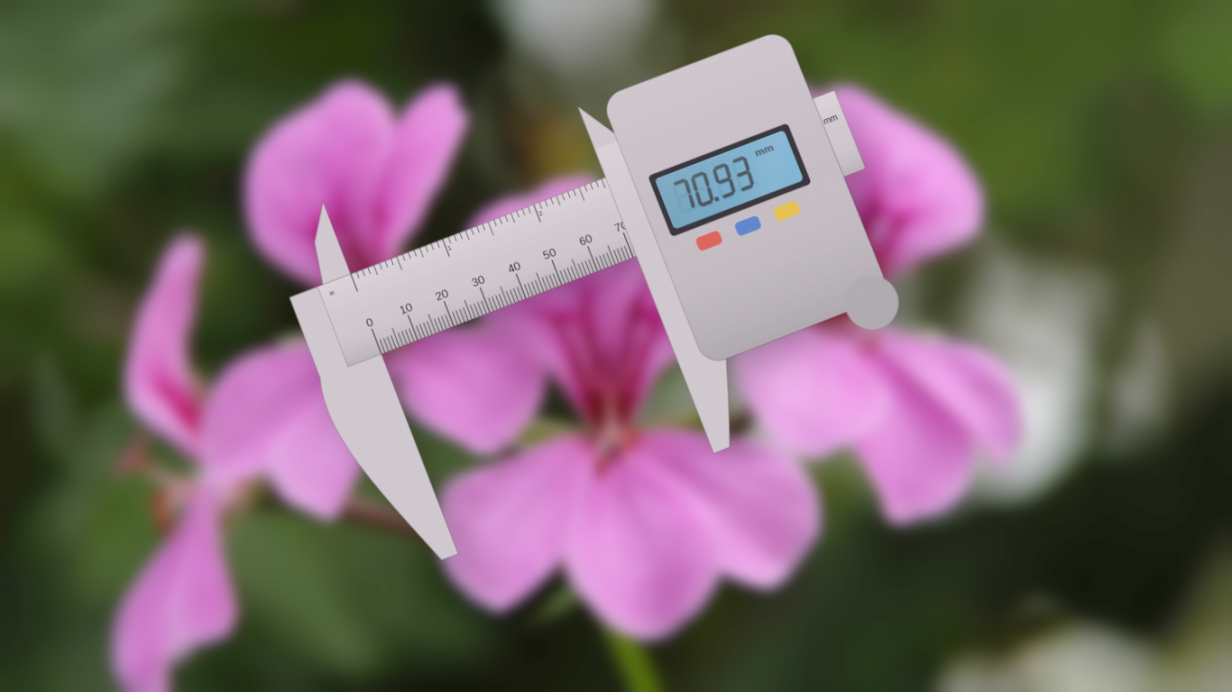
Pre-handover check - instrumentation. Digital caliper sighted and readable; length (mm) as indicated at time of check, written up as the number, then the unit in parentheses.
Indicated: 70.93 (mm)
